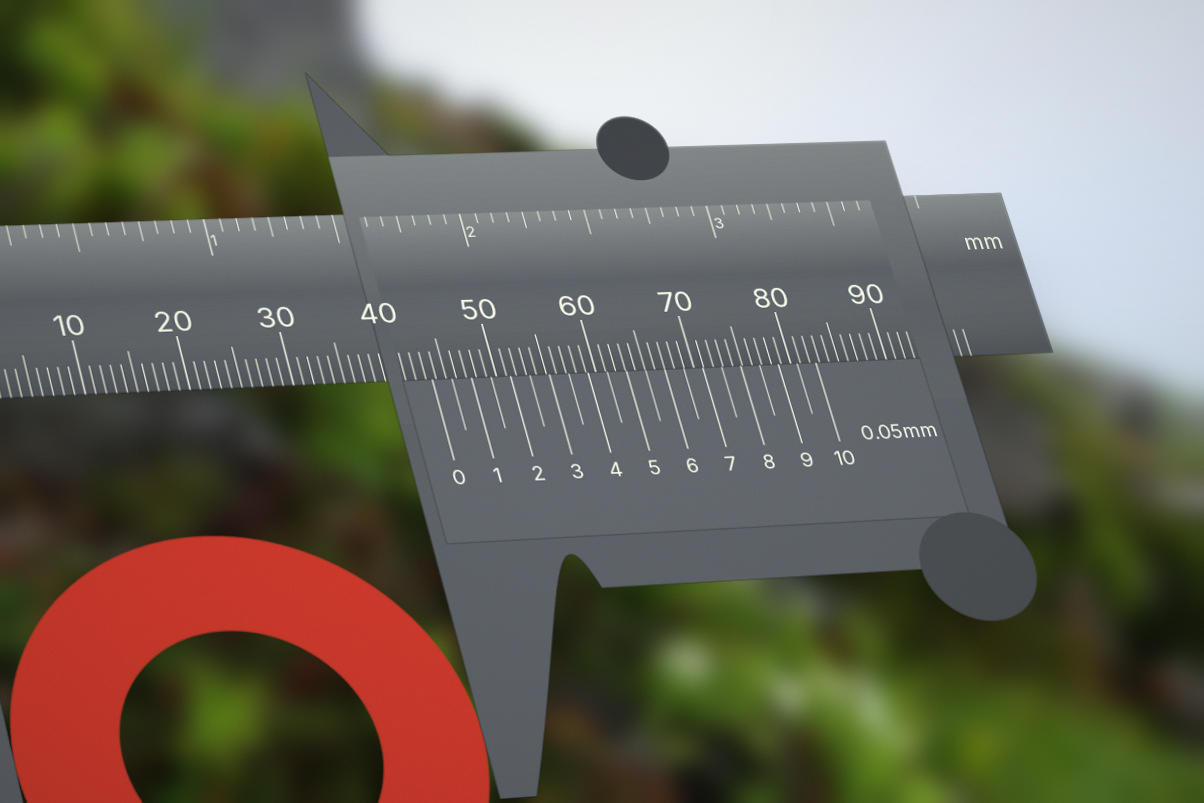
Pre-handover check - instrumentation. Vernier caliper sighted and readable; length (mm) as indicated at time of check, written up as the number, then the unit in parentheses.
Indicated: 43.6 (mm)
